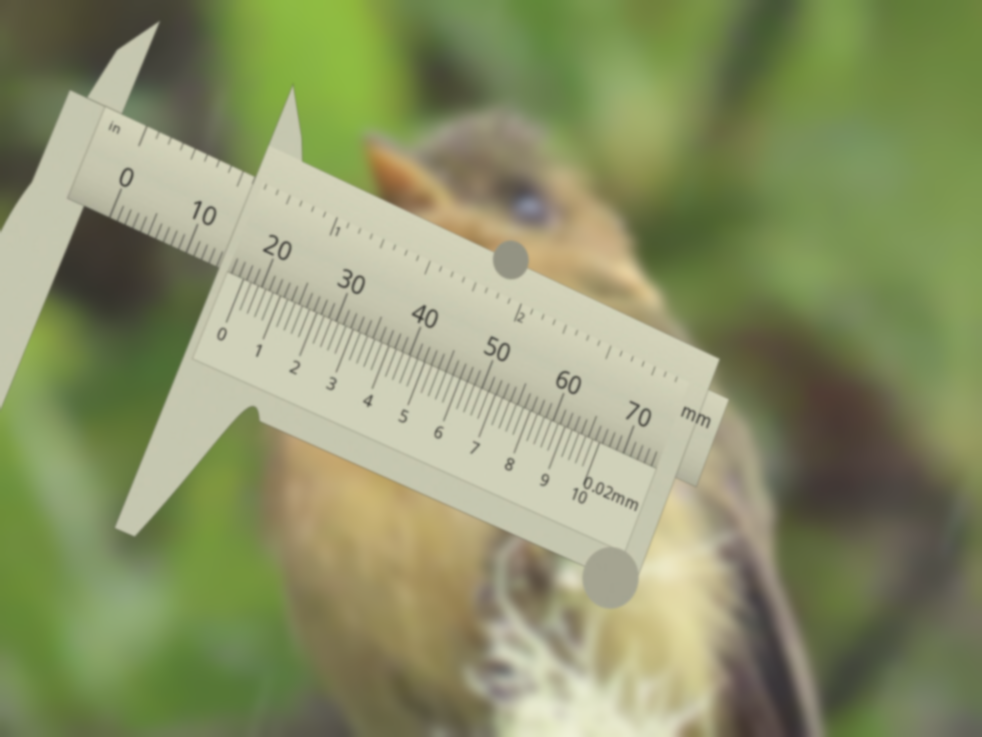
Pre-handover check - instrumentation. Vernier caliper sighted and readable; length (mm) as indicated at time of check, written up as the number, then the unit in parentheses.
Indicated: 17.6 (mm)
